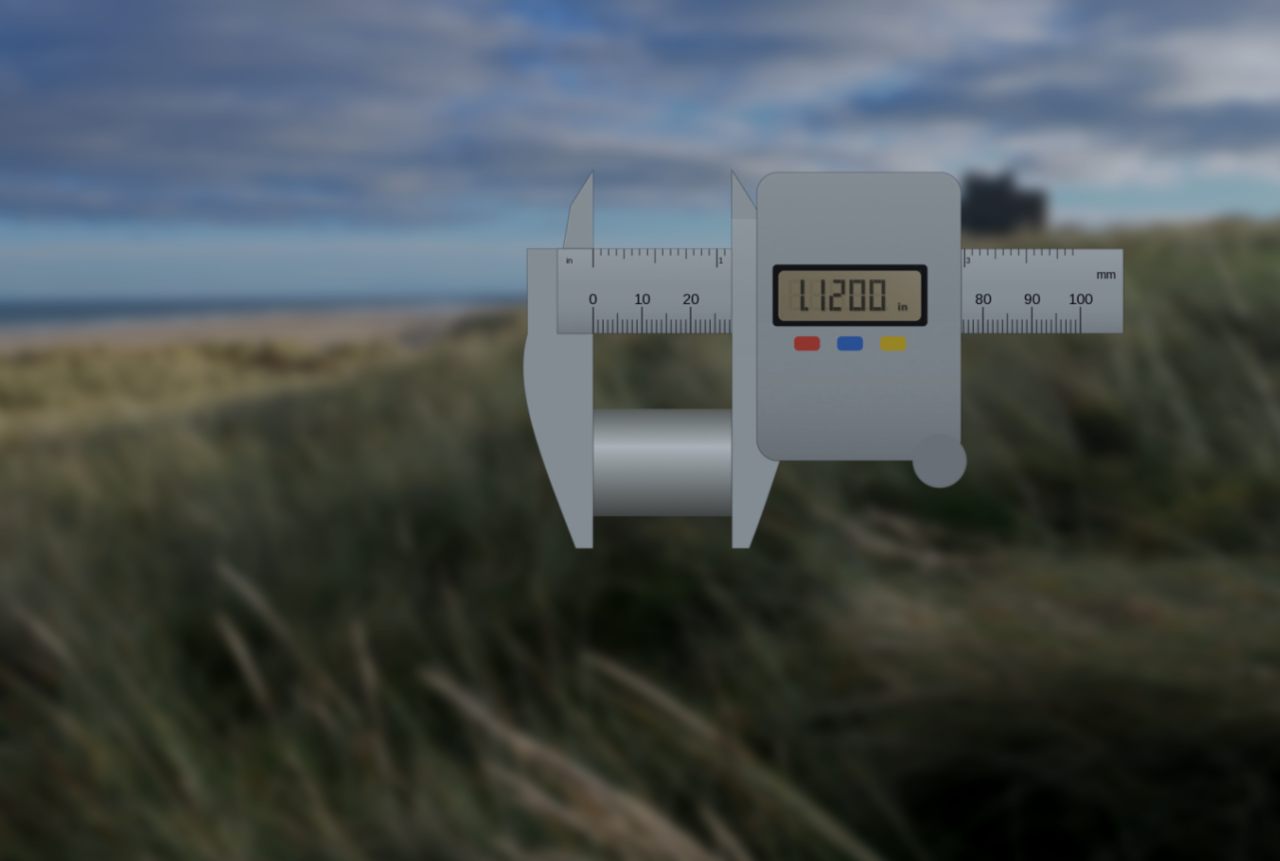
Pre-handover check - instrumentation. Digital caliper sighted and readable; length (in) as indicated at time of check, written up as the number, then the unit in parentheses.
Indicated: 1.1200 (in)
